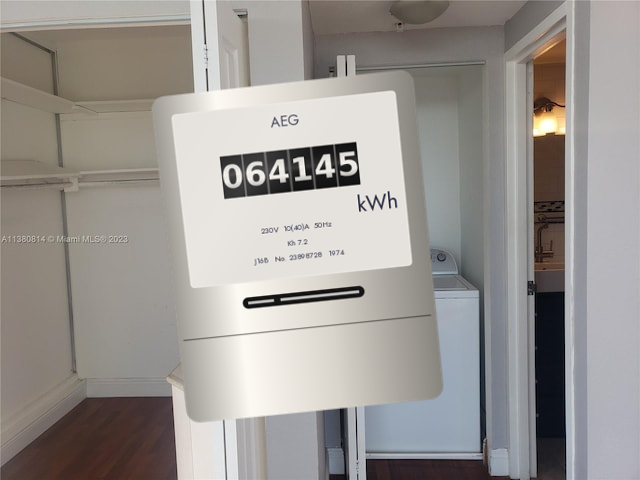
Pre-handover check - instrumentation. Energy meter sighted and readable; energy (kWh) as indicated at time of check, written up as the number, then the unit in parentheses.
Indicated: 64145 (kWh)
